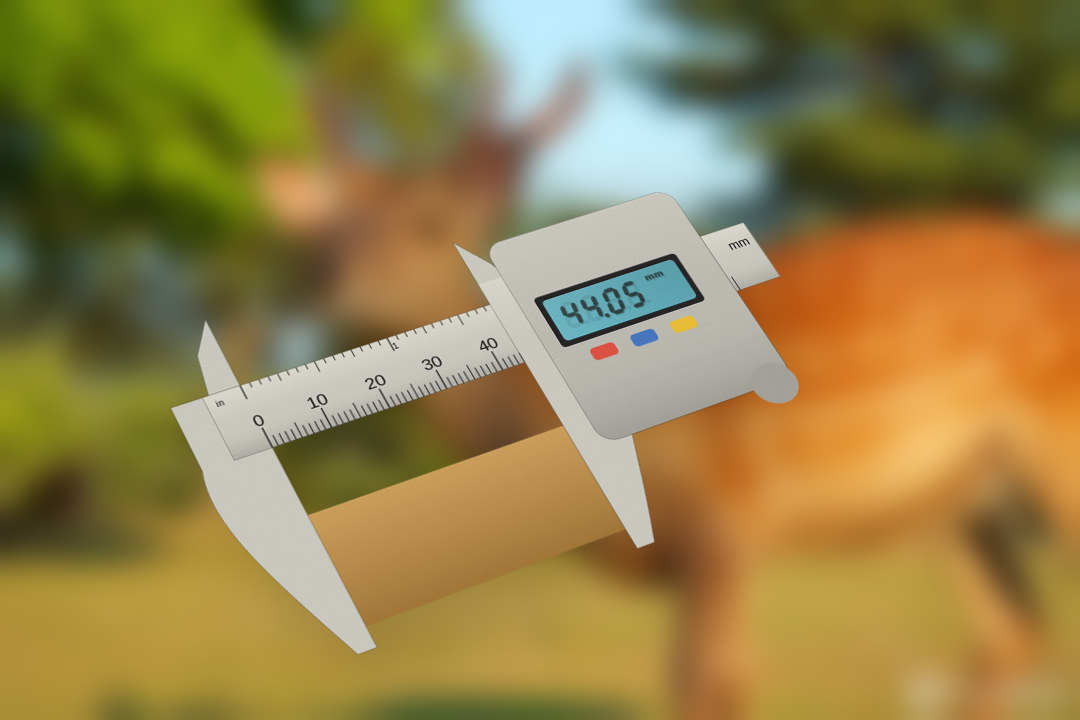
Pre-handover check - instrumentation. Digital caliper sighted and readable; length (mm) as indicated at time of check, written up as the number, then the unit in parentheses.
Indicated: 44.05 (mm)
